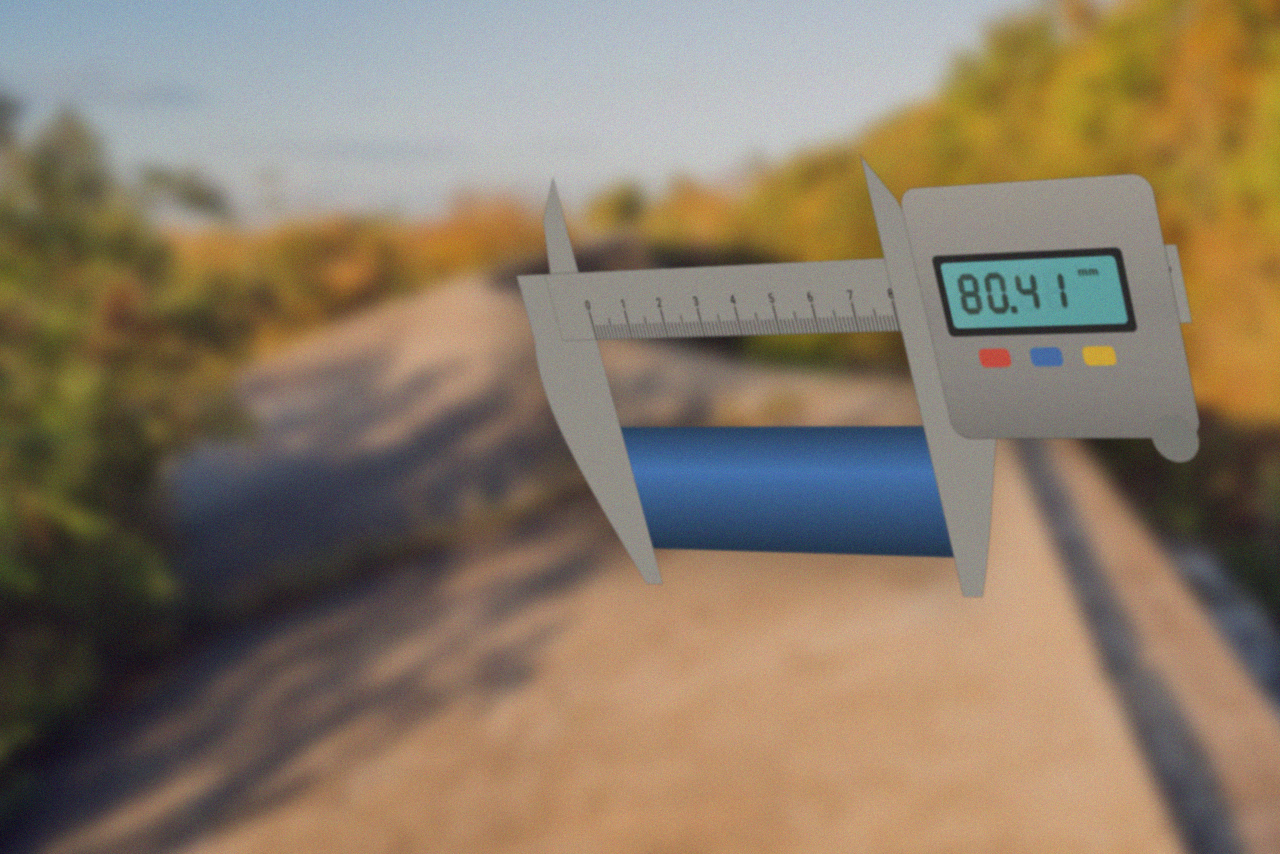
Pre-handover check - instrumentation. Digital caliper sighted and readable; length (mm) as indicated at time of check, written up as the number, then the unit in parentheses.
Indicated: 80.41 (mm)
